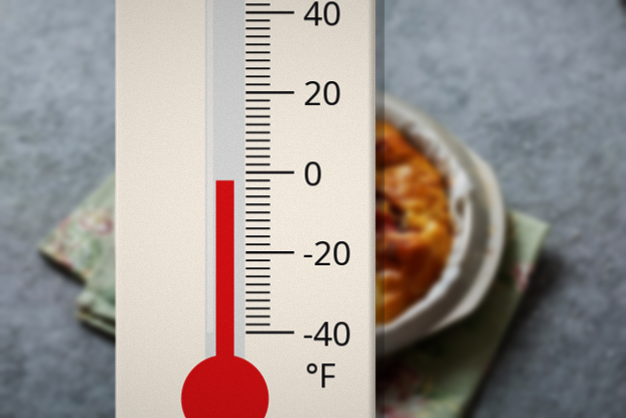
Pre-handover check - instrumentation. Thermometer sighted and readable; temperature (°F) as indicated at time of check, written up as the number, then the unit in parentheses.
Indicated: -2 (°F)
